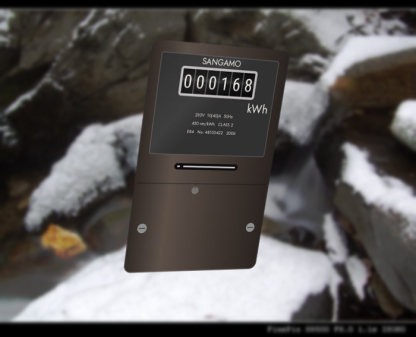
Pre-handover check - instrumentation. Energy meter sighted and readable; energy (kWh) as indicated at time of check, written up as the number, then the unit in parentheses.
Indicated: 168 (kWh)
